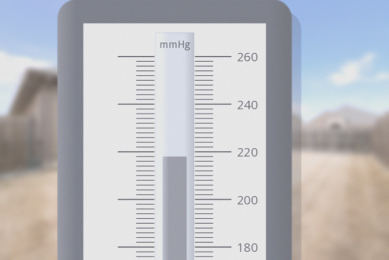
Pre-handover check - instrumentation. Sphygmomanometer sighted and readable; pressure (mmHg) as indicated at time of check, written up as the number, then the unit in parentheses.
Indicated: 218 (mmHg)
